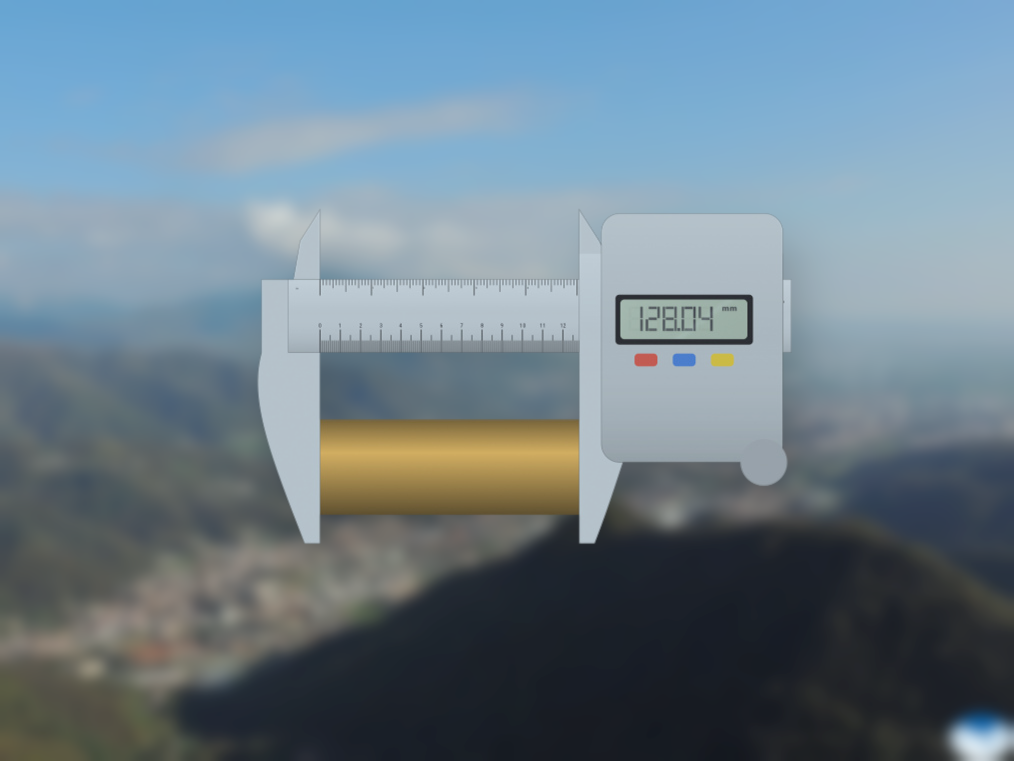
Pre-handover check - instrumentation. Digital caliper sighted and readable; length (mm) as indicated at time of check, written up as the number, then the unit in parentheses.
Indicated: 128.04 (mm)
